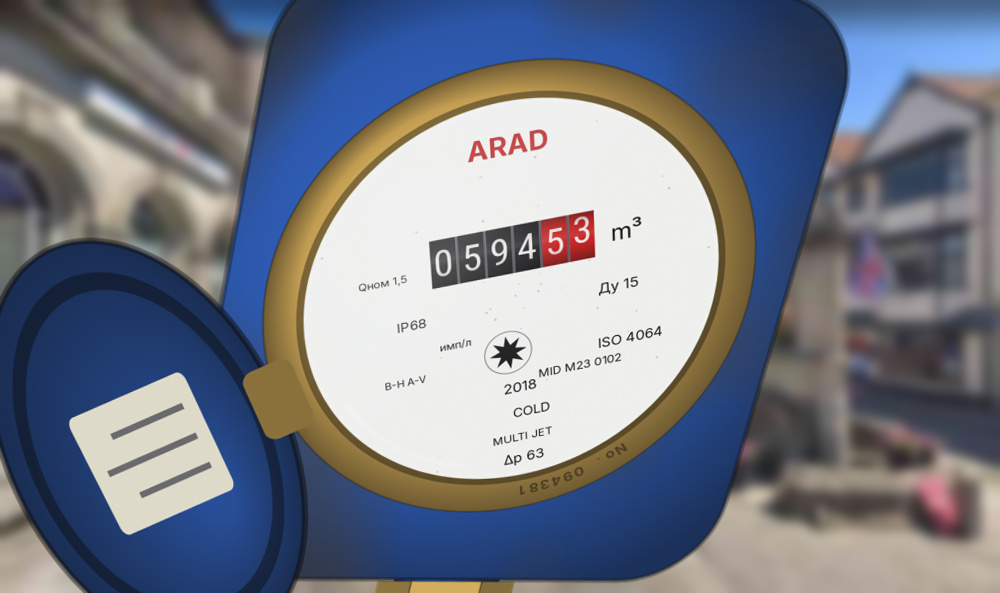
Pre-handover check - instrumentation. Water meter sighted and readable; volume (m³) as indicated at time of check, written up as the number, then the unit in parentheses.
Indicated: 594.53 (m³)
